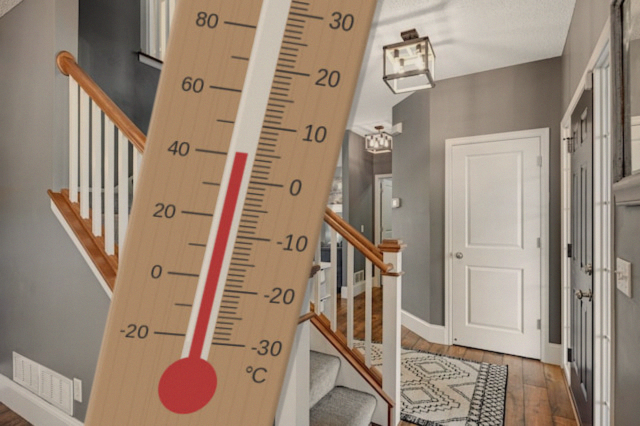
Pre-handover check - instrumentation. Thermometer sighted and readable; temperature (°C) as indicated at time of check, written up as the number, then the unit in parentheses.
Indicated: 5 (°C)
